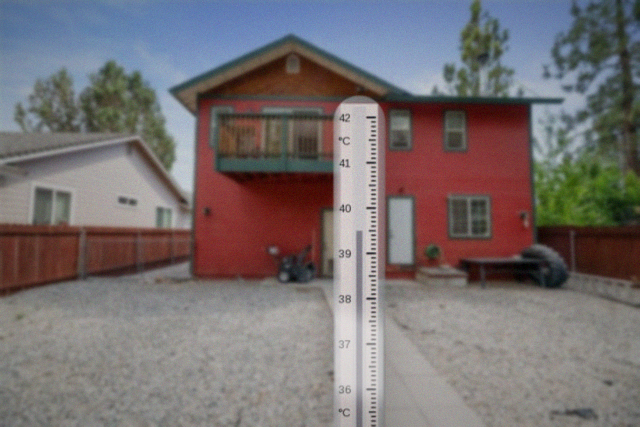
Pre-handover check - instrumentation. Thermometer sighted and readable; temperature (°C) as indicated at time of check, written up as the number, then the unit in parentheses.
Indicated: 39.5 (°C)
